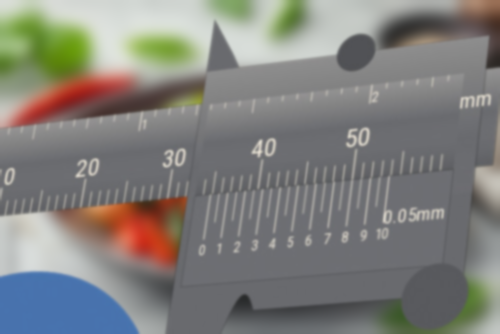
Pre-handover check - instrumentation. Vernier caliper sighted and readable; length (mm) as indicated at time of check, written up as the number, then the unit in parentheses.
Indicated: 34.8 (mm)
